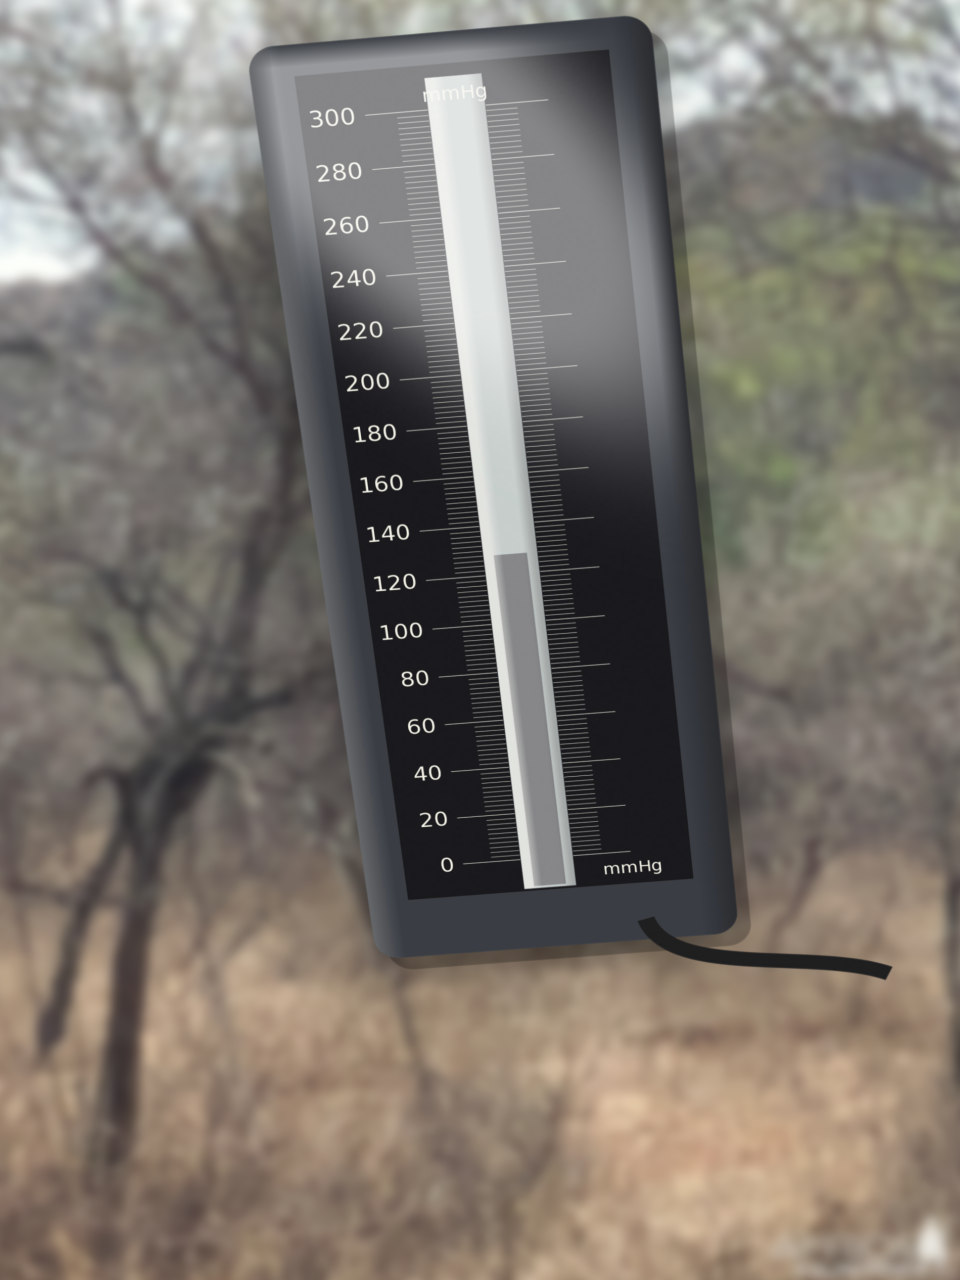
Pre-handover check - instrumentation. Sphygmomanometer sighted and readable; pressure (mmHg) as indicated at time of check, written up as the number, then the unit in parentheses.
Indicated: 128 (mmHg)
